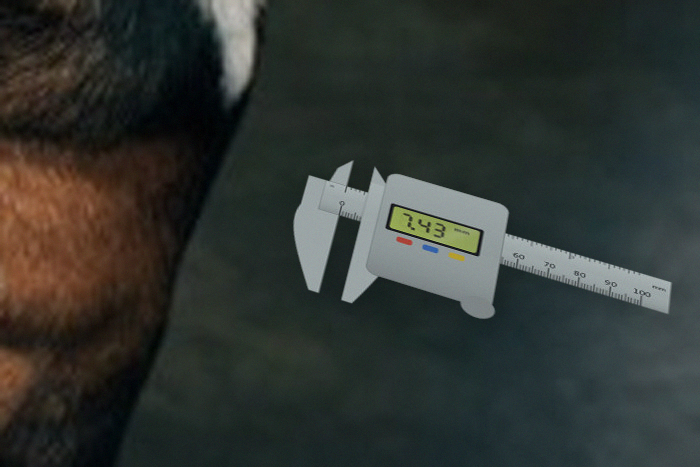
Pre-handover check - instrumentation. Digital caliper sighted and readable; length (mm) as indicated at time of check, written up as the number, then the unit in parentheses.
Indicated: 7.43 (mm)
